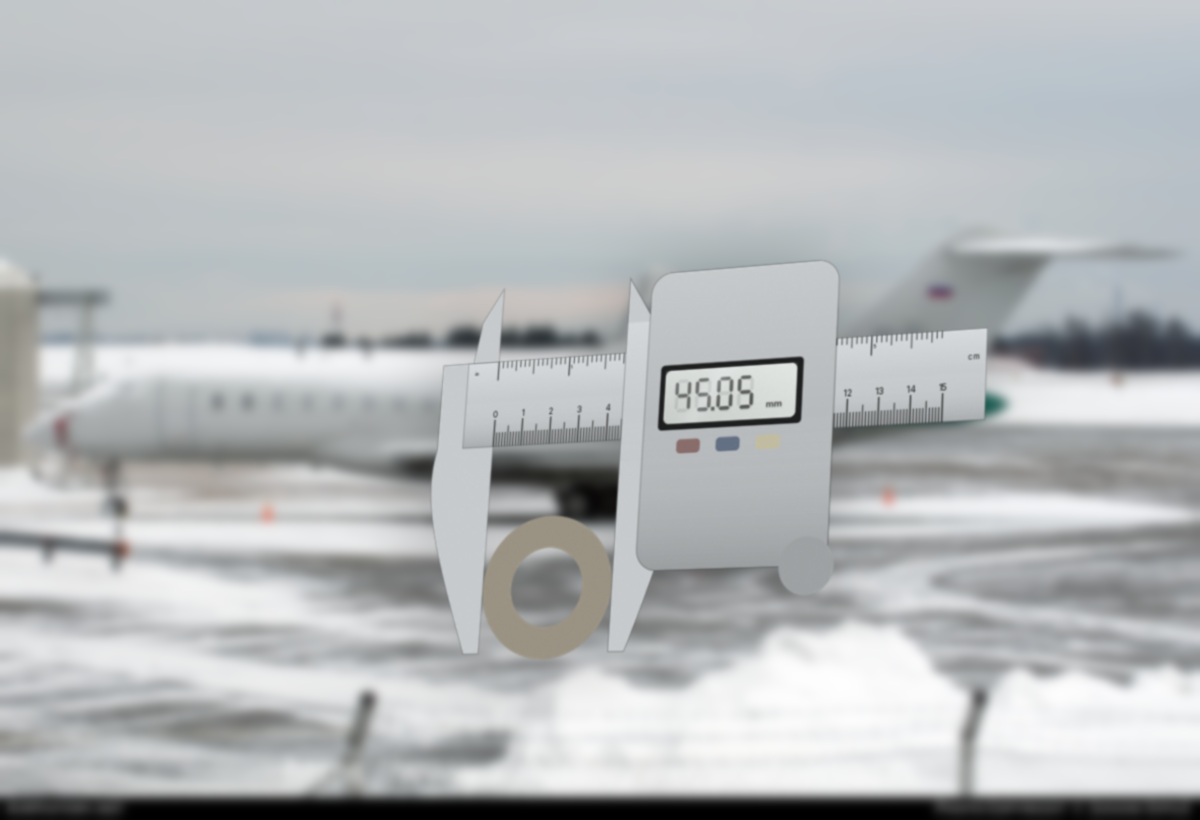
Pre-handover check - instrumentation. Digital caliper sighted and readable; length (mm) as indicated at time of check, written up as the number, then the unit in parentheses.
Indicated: 45.05 (mm)
